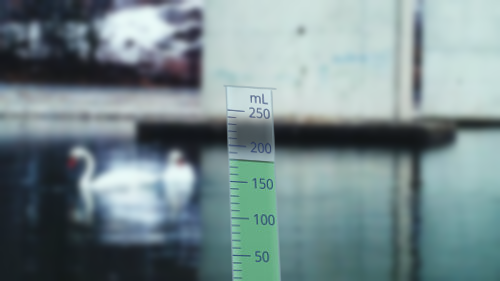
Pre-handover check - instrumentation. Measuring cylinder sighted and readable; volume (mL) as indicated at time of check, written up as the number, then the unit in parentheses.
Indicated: 180 (mL)
